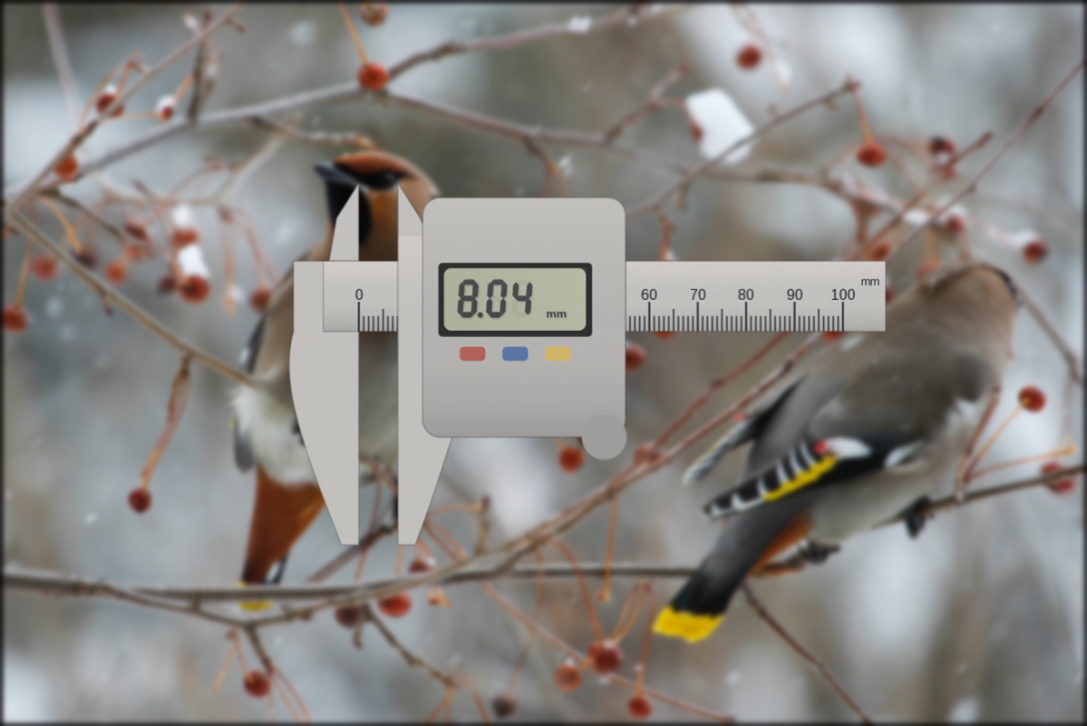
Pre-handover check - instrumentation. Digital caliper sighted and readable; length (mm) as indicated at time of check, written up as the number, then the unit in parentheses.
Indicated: 8.04 (mm)
